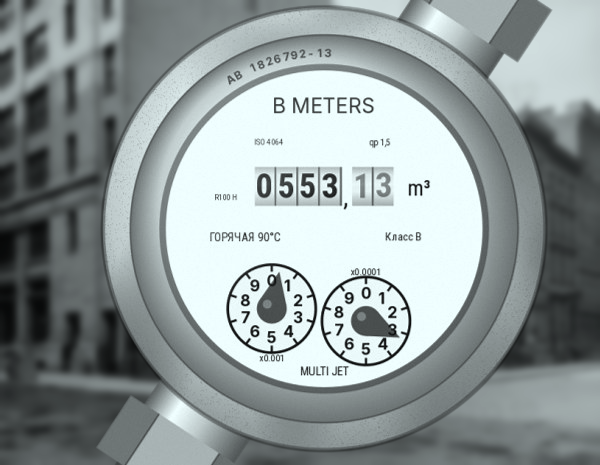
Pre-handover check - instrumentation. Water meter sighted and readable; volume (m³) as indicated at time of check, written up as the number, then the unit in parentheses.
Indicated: 553.1303 (m³)
